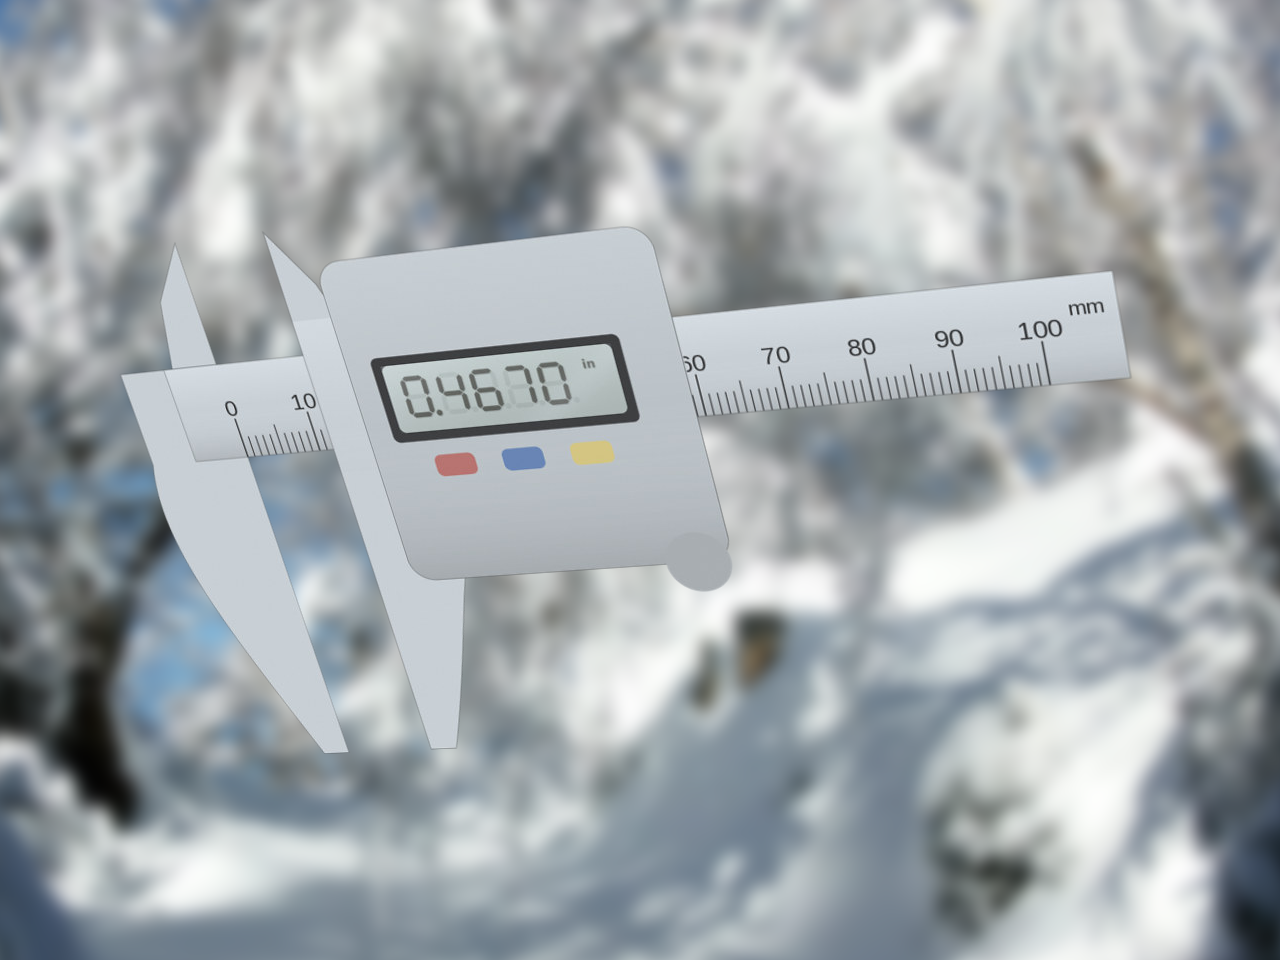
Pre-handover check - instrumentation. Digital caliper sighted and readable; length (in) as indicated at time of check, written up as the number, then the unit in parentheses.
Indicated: 0.4670 (in)
